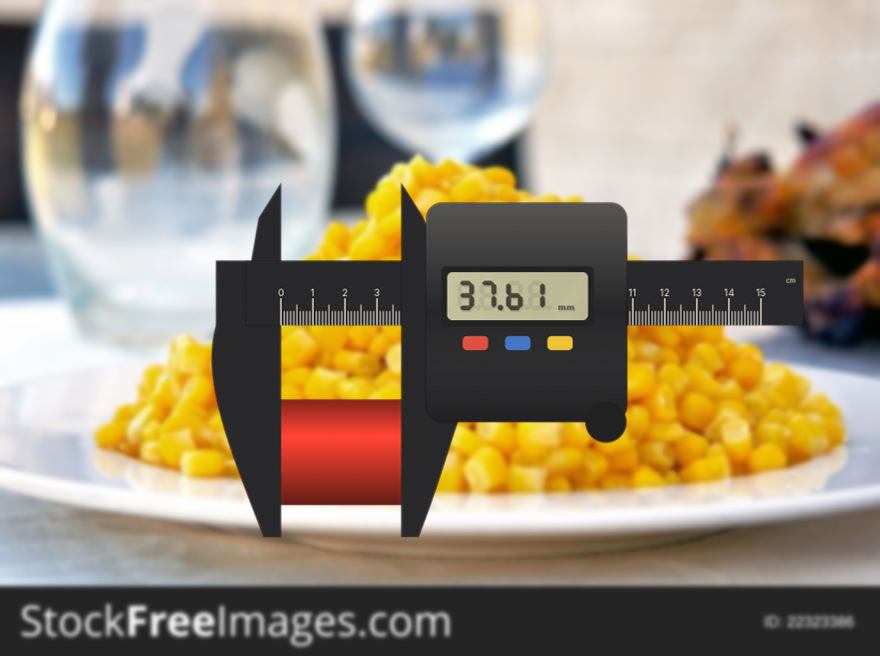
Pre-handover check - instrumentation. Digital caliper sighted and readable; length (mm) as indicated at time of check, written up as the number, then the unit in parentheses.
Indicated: 37.61 (mm)
